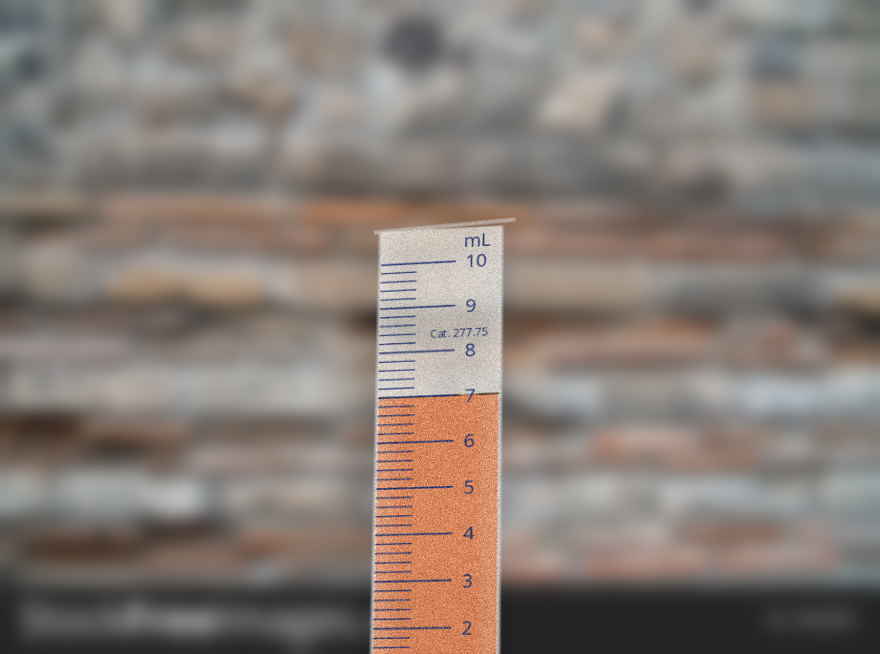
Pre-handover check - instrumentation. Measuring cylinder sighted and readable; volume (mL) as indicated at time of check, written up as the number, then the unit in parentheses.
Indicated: 7 (mL)
